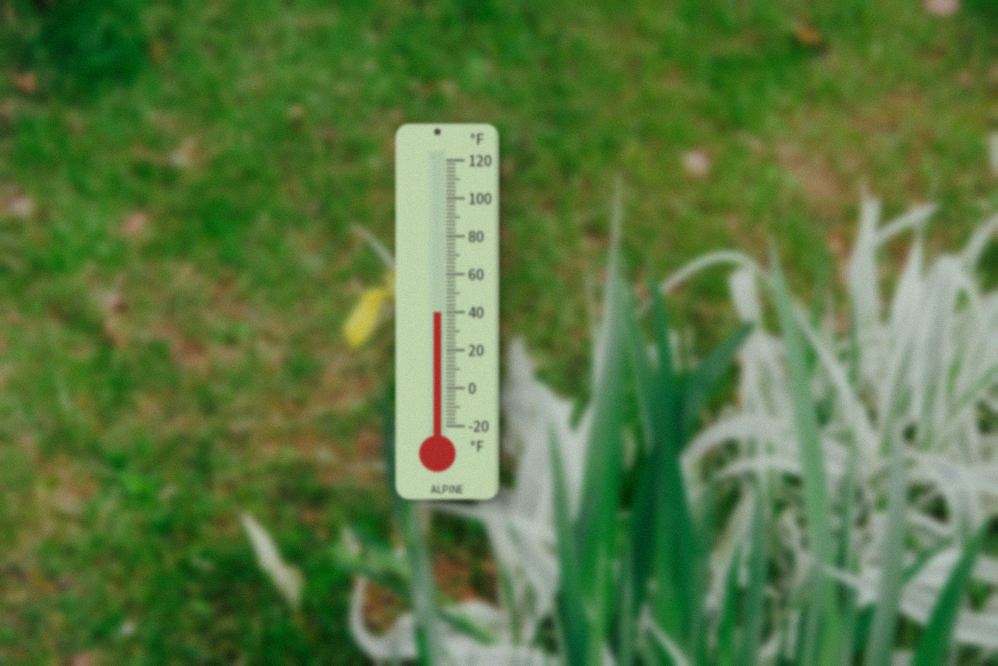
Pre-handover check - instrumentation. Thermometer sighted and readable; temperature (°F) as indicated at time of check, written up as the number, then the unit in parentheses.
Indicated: 40 (°F)
